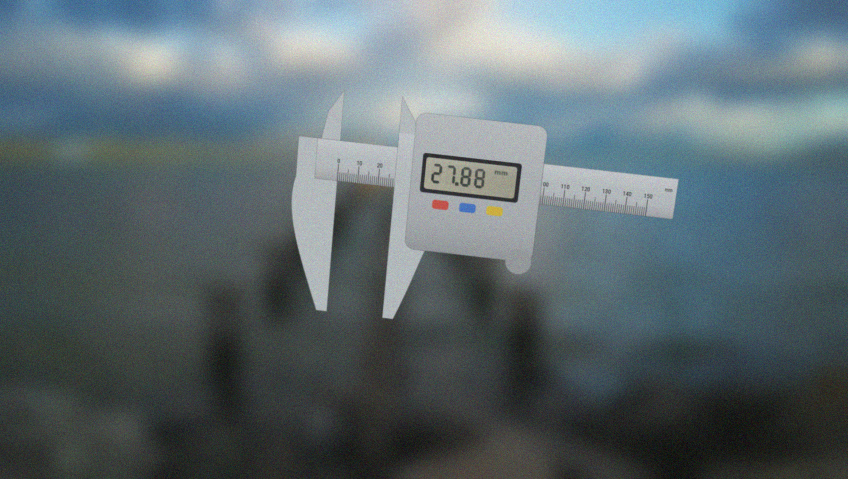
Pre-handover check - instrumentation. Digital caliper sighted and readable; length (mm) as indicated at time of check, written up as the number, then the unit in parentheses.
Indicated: 27.88 (mm)
